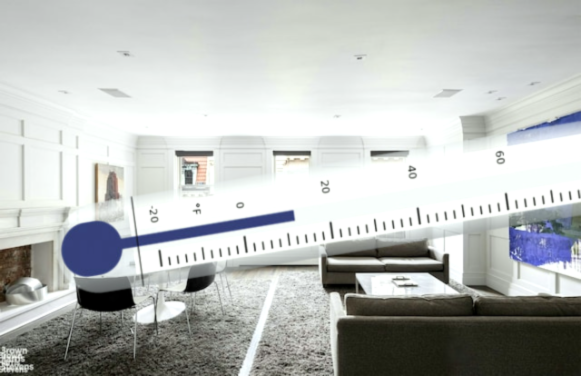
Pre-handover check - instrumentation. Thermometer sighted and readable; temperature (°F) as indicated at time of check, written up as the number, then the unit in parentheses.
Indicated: 12 (°F)
